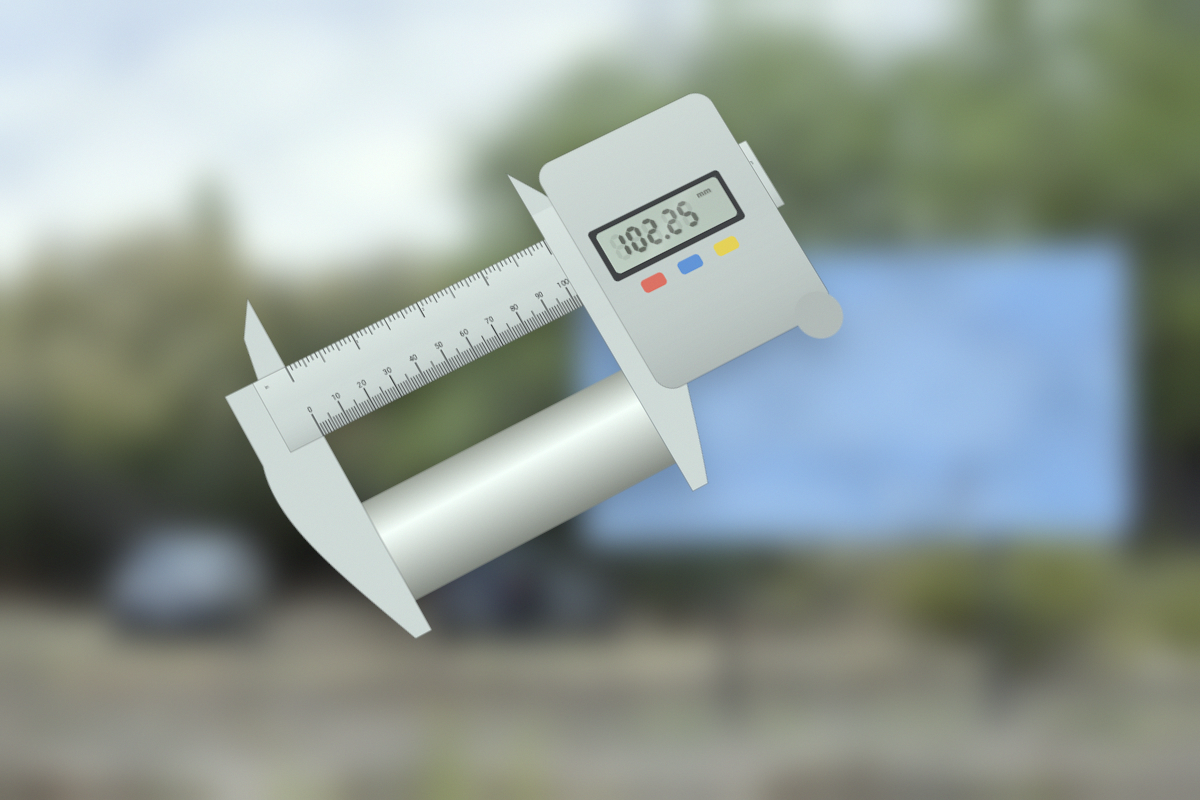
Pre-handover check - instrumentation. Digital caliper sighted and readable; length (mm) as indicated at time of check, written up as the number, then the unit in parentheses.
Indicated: 102.25 (mm)
